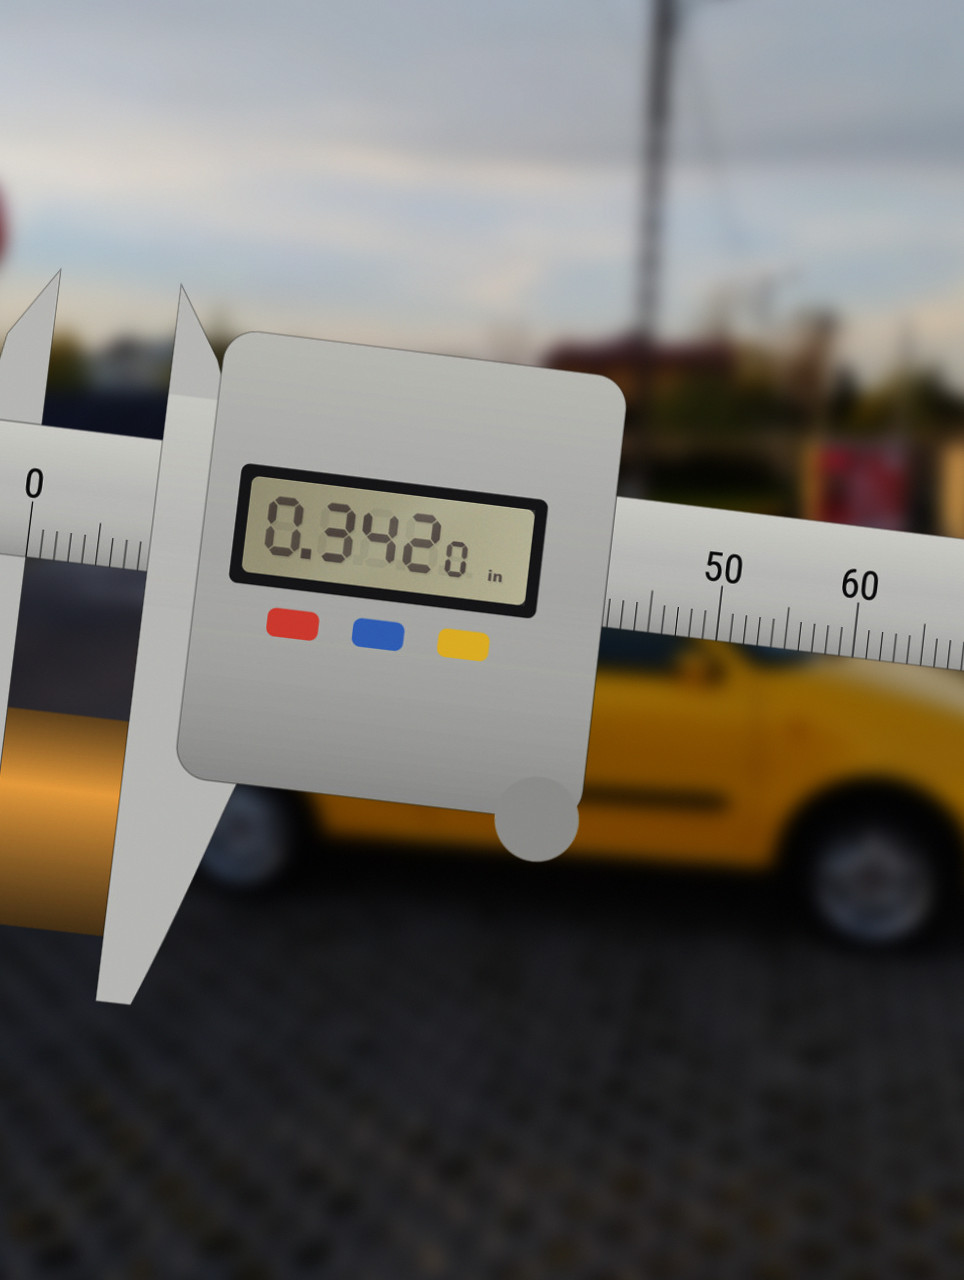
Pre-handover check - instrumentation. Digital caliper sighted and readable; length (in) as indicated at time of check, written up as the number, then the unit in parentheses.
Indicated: 0.3420 (in)
